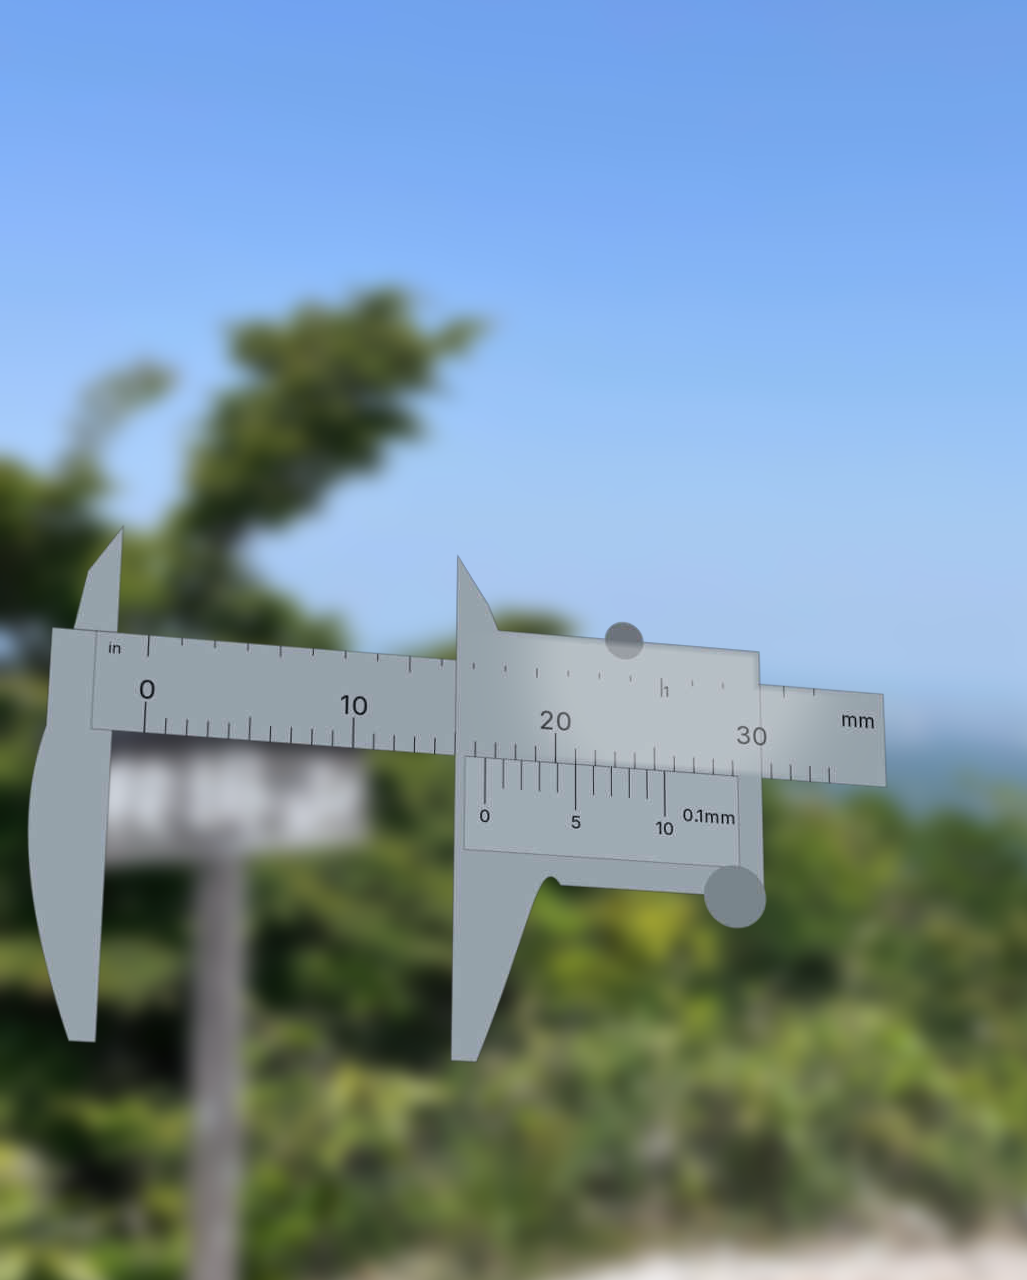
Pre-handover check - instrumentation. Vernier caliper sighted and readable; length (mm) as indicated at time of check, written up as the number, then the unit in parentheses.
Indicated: 16.5 (mm)
